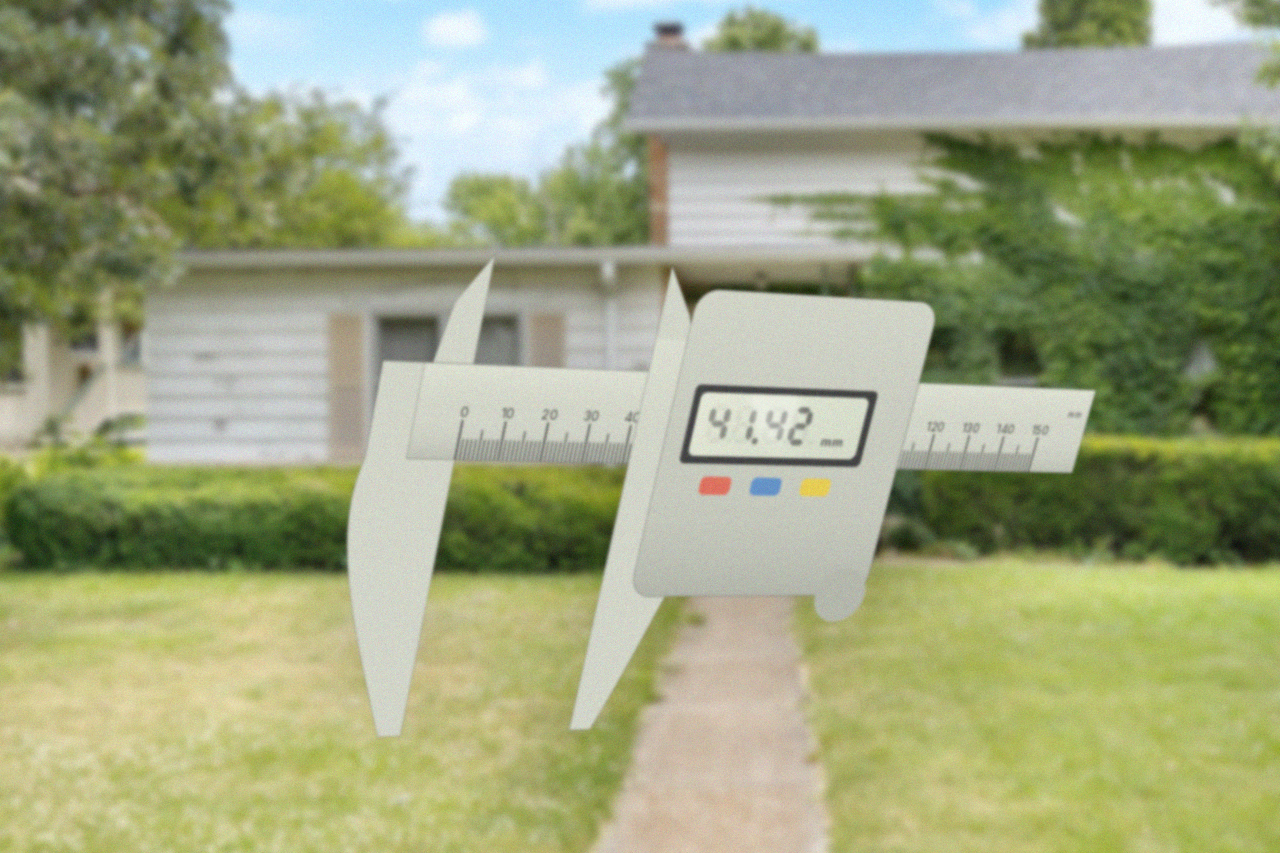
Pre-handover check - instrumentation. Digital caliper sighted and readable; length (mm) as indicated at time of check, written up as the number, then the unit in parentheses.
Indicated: 41.42 (mm)
